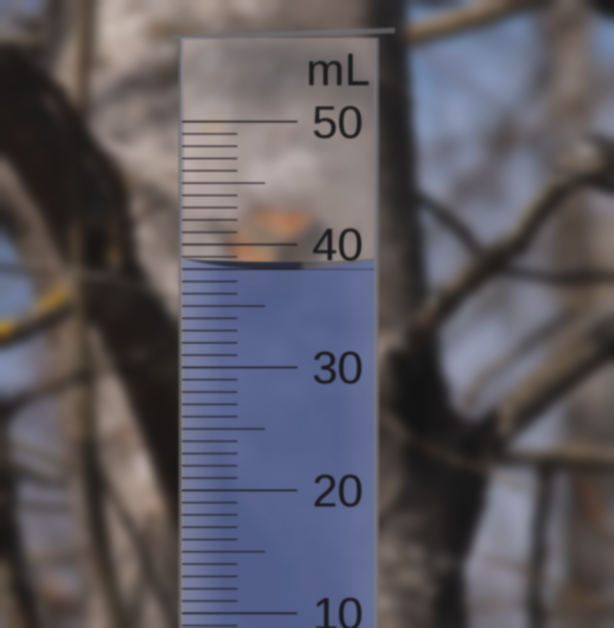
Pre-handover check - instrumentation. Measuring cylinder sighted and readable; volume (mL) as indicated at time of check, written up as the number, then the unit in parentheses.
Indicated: 38 (mL)
